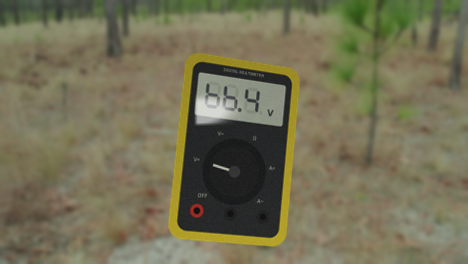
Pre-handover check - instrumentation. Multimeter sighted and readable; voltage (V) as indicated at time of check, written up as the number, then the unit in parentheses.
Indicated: 66.4 (V)
